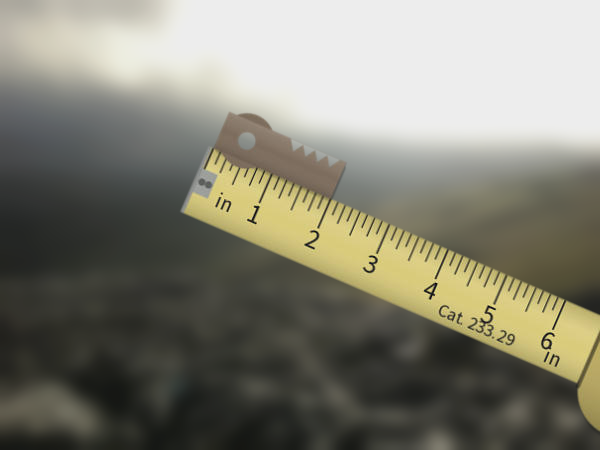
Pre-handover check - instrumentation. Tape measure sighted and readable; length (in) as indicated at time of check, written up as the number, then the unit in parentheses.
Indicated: 2 (in)
